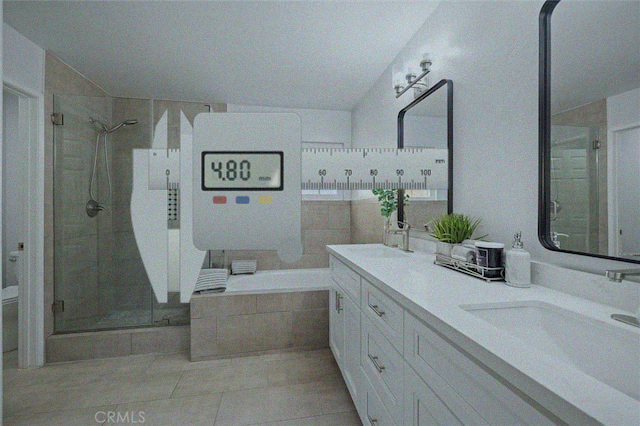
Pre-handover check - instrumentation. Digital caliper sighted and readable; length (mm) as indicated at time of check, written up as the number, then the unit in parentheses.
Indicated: 4.80 (mm)
